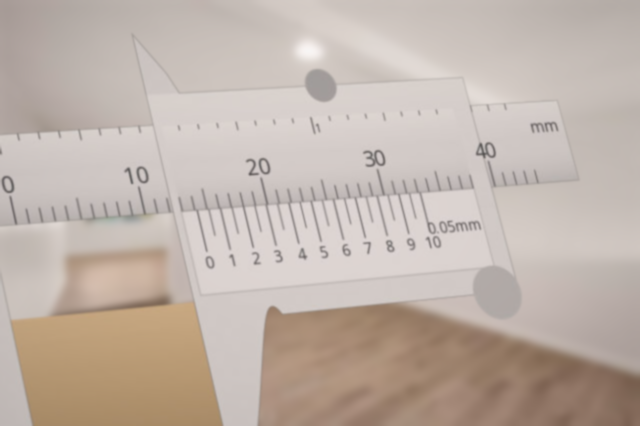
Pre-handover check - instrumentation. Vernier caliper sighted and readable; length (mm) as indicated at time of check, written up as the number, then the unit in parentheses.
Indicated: 14.2 (mm)
